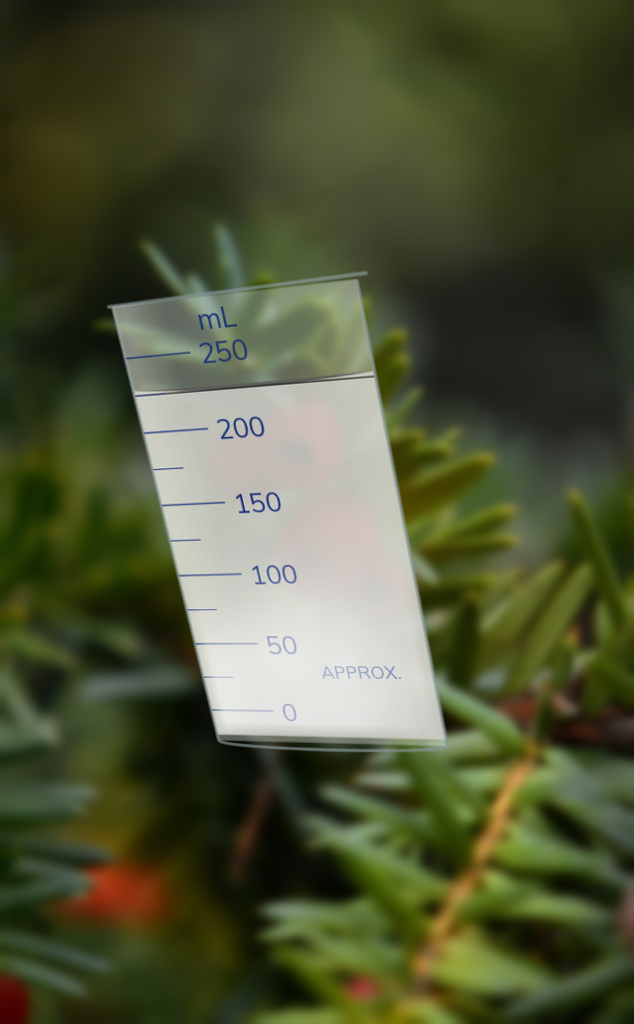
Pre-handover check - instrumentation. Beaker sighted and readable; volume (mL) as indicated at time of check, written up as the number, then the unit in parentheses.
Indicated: 225 (mL)
